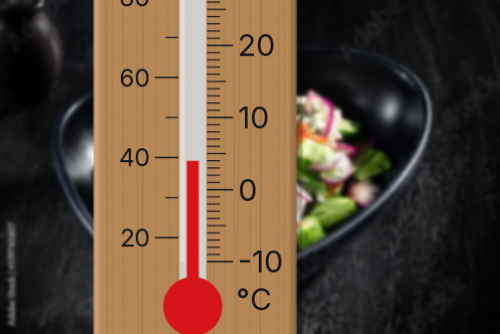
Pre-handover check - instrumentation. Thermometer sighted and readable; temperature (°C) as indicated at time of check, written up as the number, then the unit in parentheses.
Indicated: 4 (°C)
